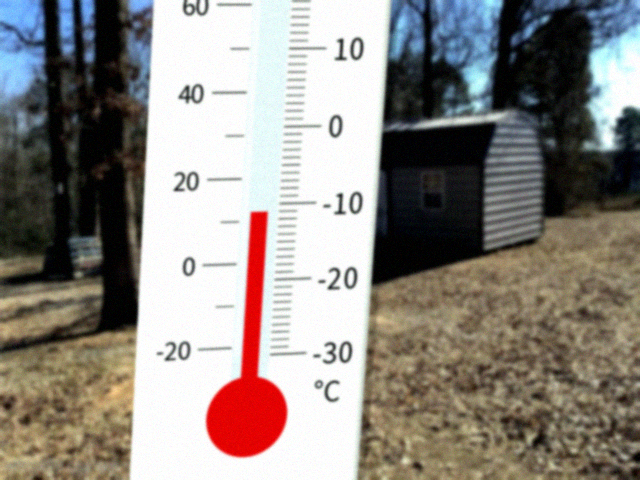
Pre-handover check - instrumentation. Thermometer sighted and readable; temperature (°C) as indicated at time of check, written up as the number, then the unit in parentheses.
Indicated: -11 (°C)
